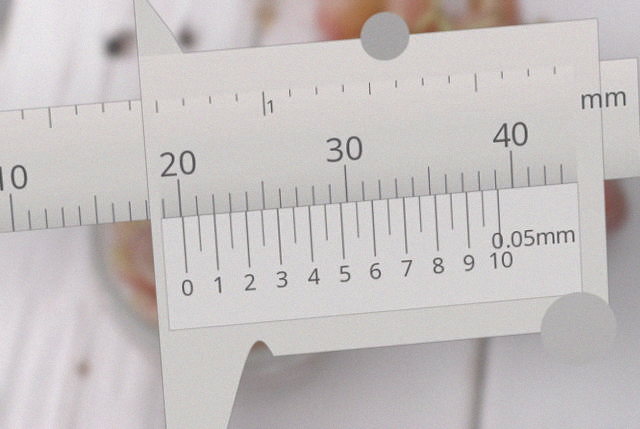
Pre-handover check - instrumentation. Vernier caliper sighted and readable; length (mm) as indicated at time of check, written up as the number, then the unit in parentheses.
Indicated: 20.1 (mm)
